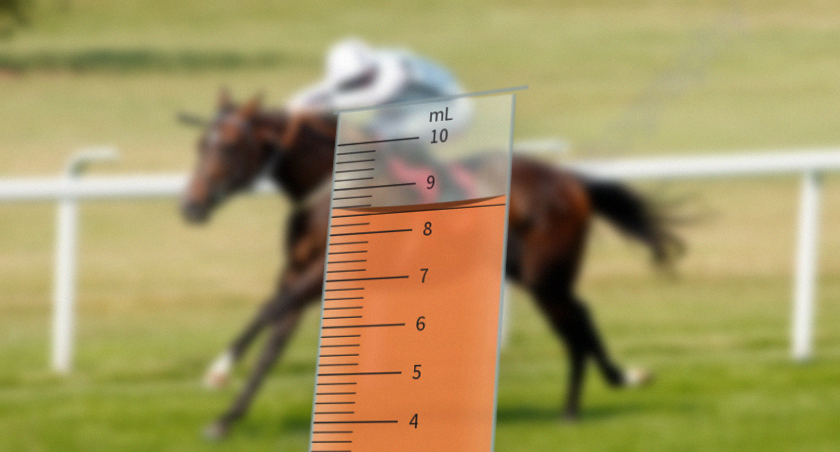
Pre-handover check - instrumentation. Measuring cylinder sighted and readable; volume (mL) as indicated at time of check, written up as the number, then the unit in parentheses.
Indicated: 8.4 (mL)
